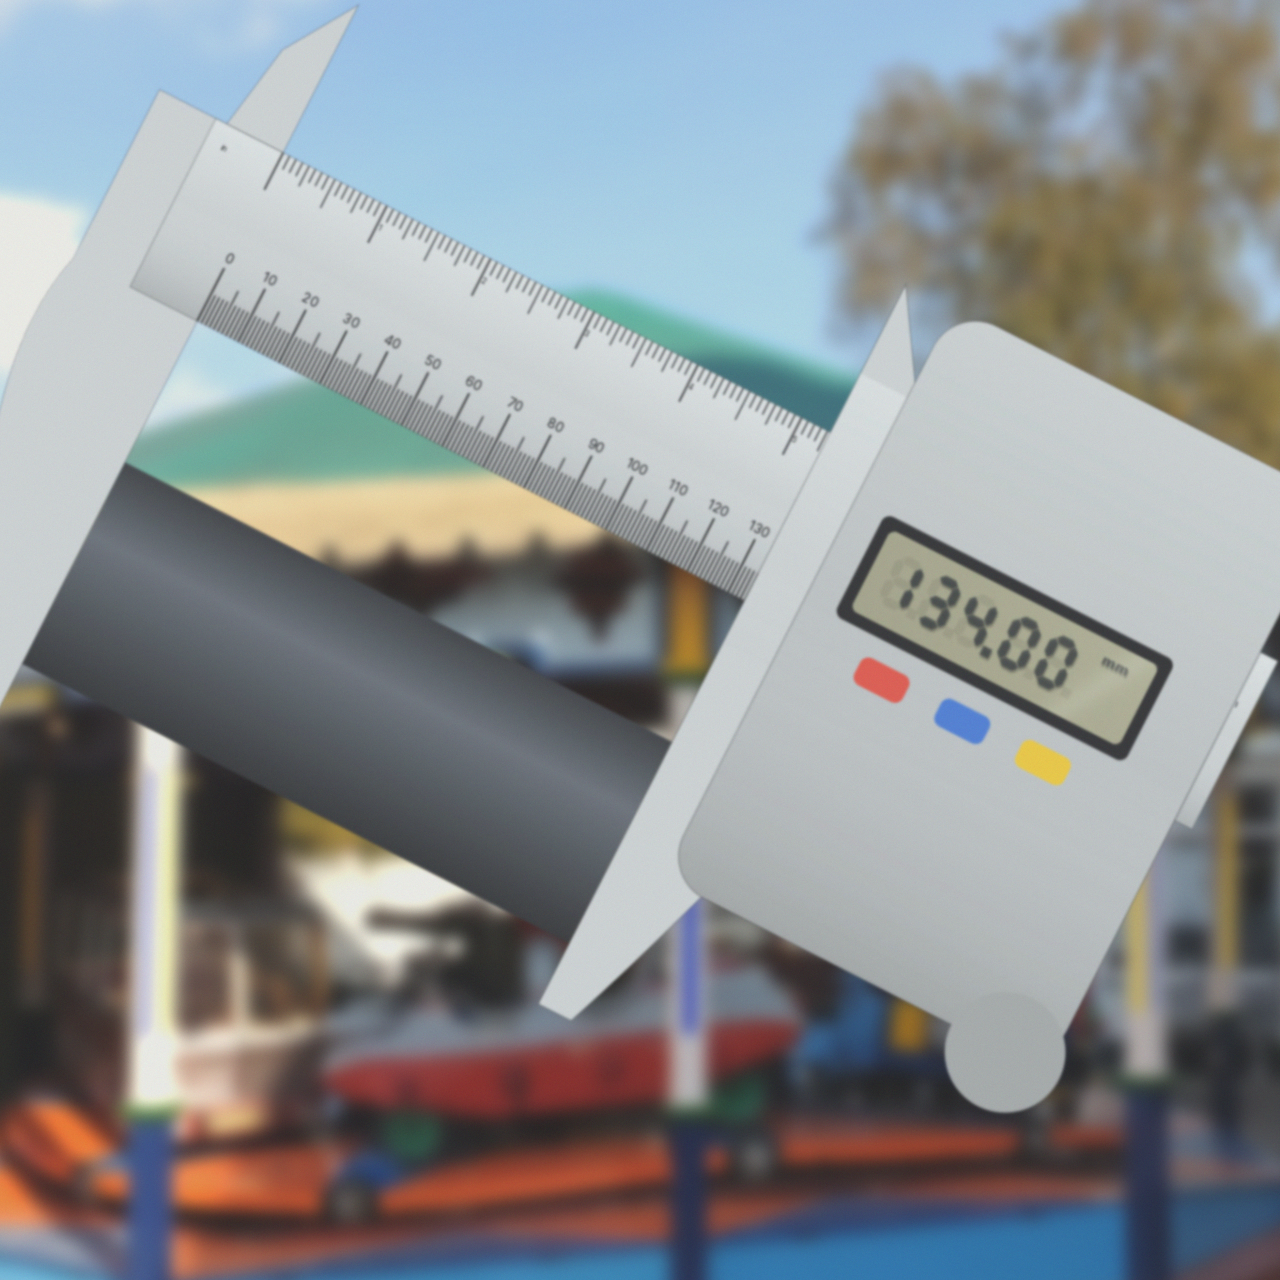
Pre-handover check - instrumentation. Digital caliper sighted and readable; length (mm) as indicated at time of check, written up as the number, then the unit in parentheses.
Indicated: 134.00 (mm)
